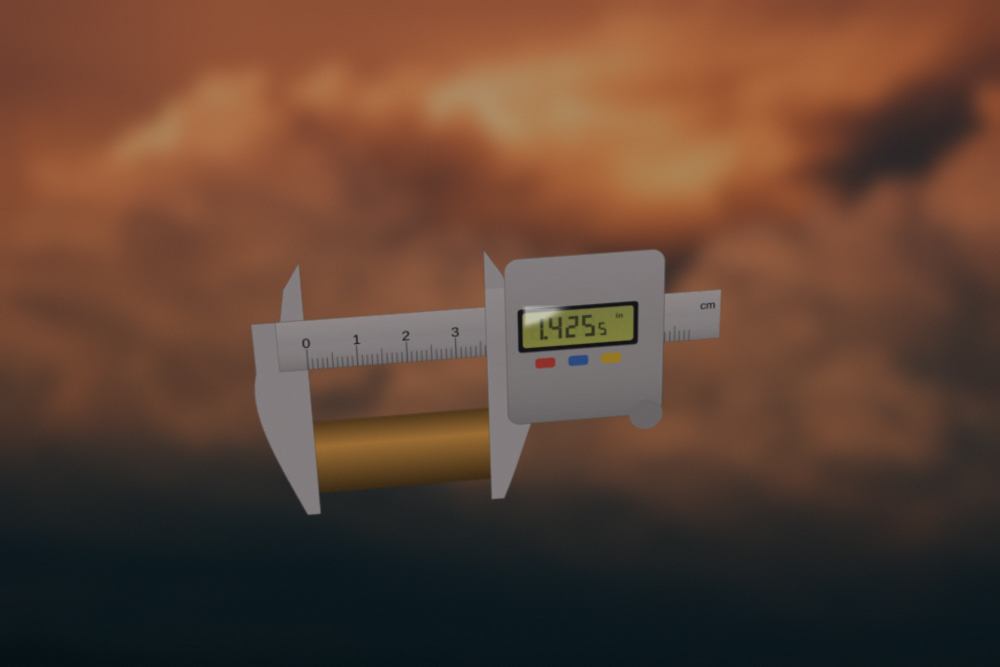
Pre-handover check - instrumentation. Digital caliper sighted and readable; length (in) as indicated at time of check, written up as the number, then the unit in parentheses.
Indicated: 1.4255 (in)
